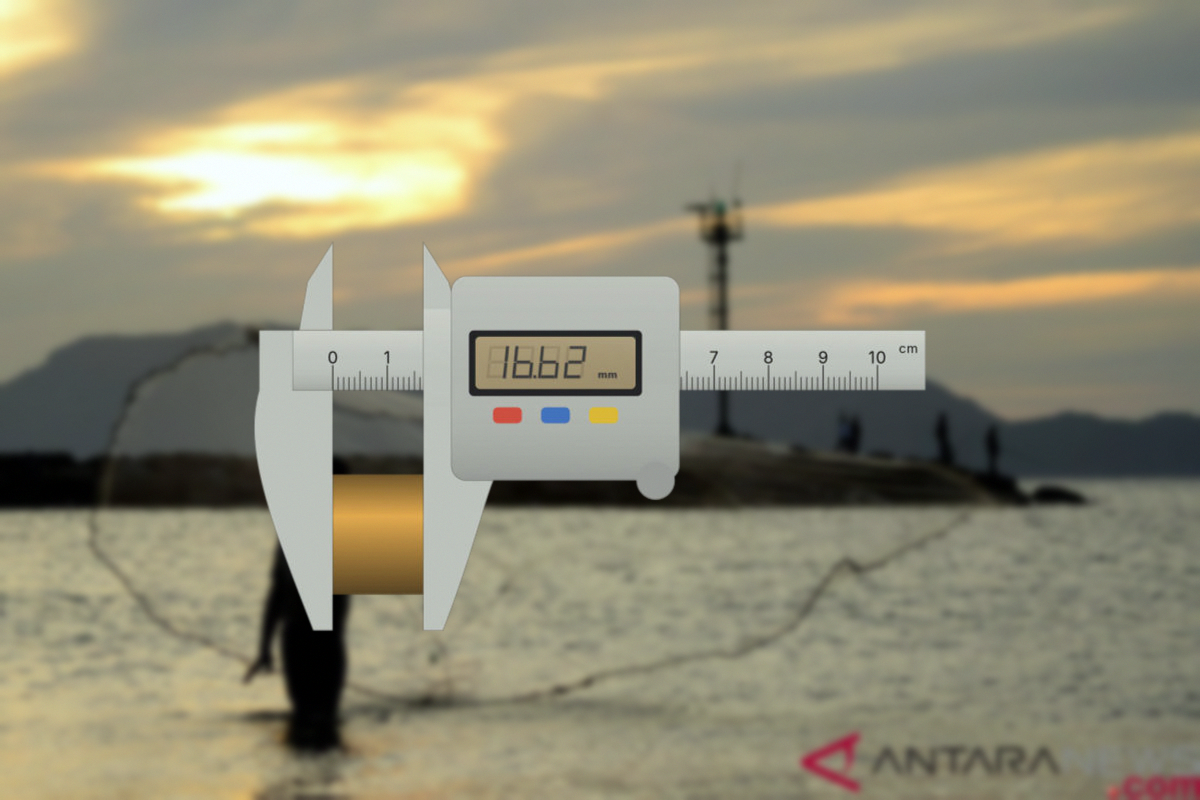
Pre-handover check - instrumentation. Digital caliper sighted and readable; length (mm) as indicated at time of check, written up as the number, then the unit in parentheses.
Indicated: 16.62 (mm)
